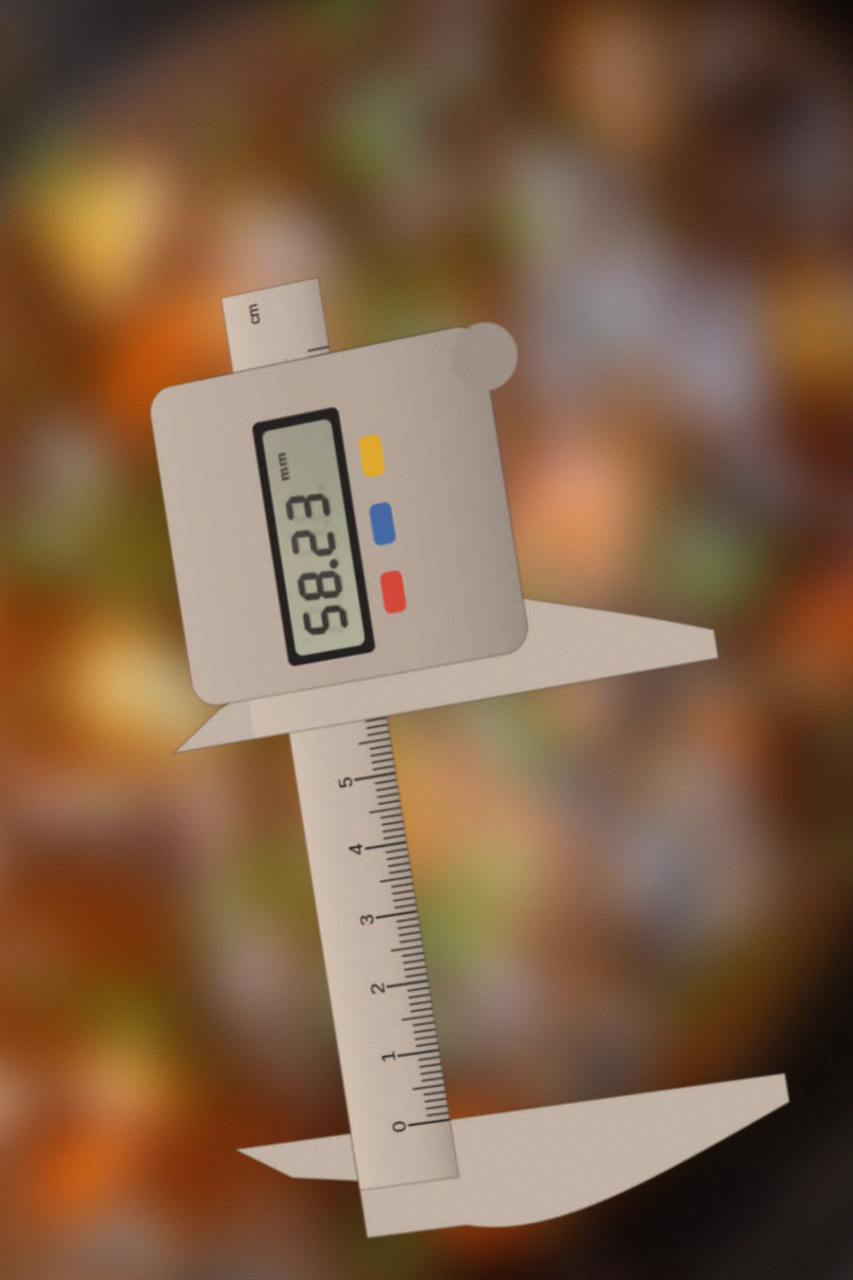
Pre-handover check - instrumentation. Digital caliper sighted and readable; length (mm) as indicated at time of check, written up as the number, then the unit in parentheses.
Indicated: 58.23 (mm)
